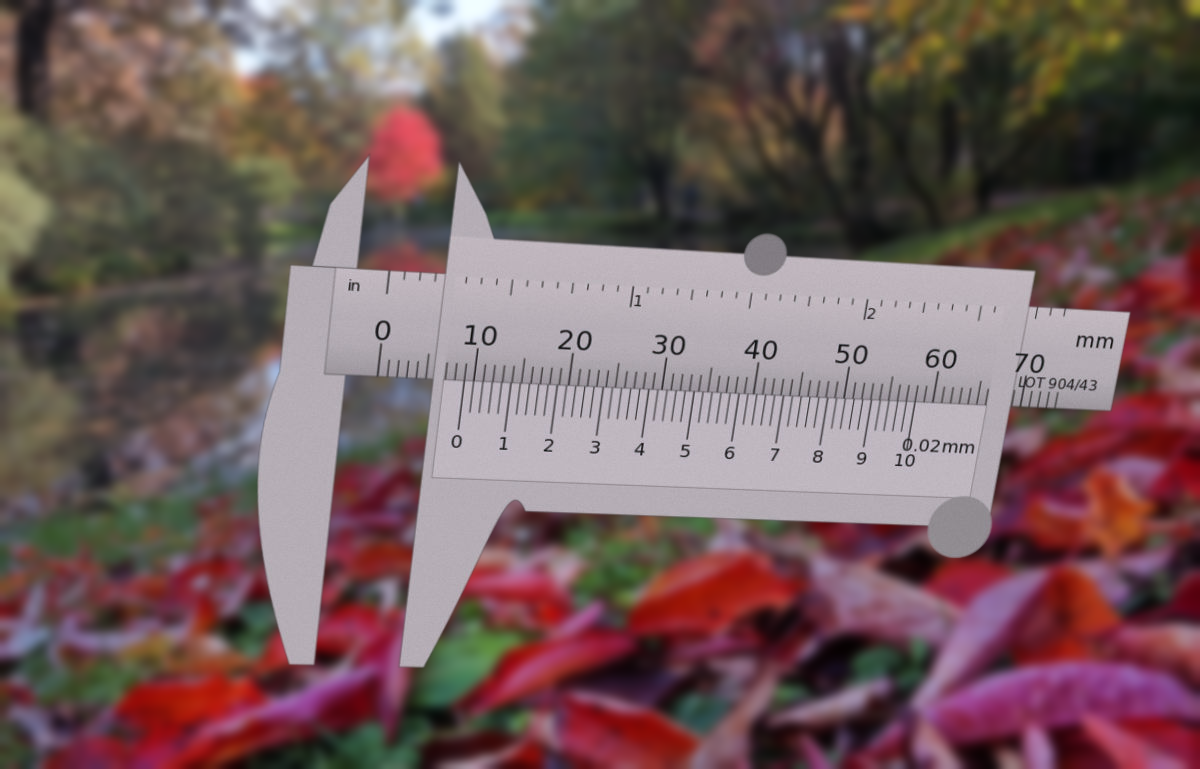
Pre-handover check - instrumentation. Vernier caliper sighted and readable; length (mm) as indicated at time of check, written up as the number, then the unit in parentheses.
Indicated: 9.0 (mm)
